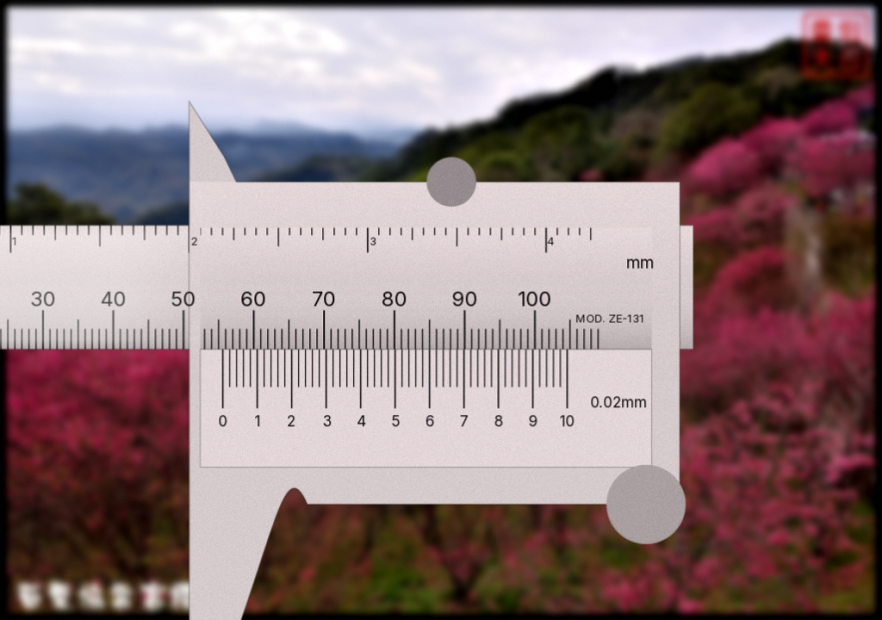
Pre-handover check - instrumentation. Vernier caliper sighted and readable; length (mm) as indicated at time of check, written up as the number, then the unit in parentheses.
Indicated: 55.6 (mm)
